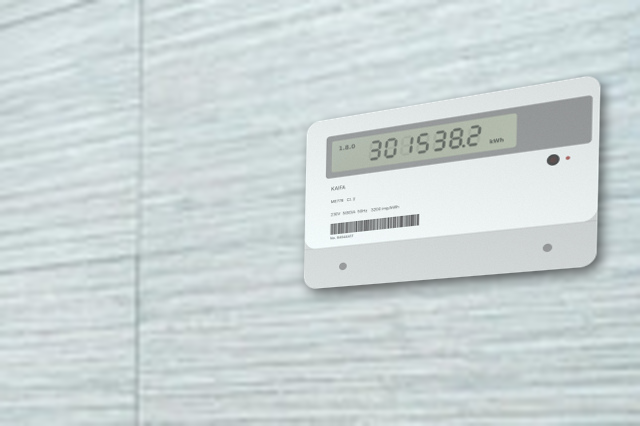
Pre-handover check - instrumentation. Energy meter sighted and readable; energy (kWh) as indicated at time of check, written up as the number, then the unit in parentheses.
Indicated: 301538.2 (kWh)
